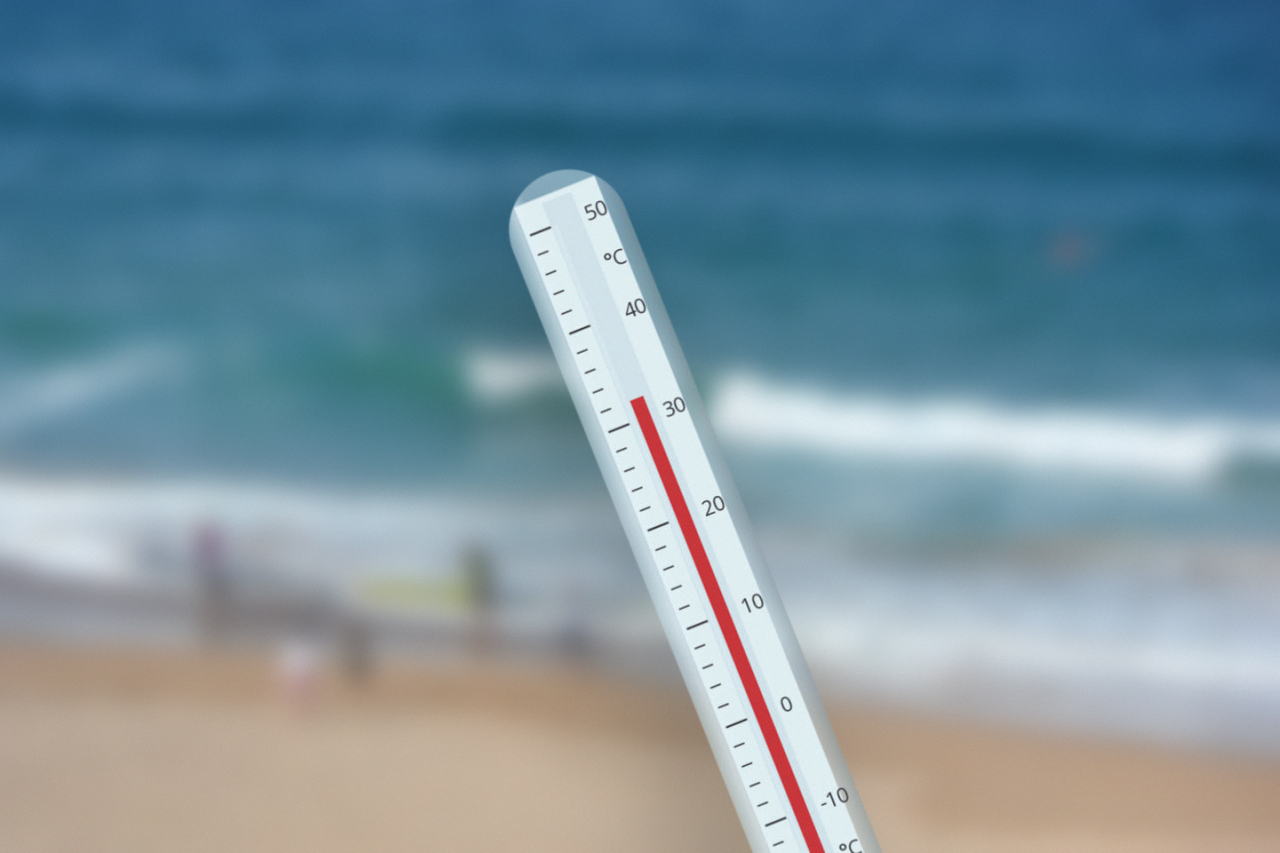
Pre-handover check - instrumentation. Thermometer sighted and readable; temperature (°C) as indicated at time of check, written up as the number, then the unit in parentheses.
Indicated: 32 (°C)
